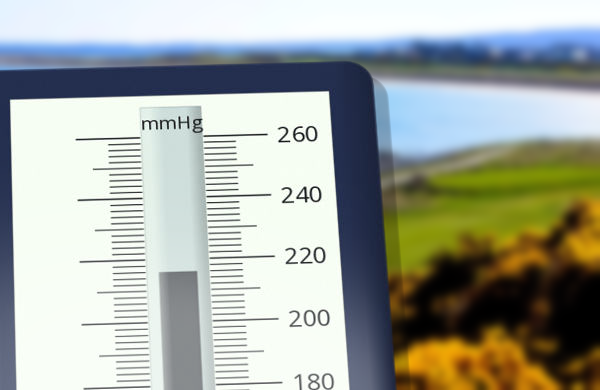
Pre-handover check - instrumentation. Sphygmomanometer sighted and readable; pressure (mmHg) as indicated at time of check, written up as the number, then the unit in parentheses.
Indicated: 216 (mmHg)
